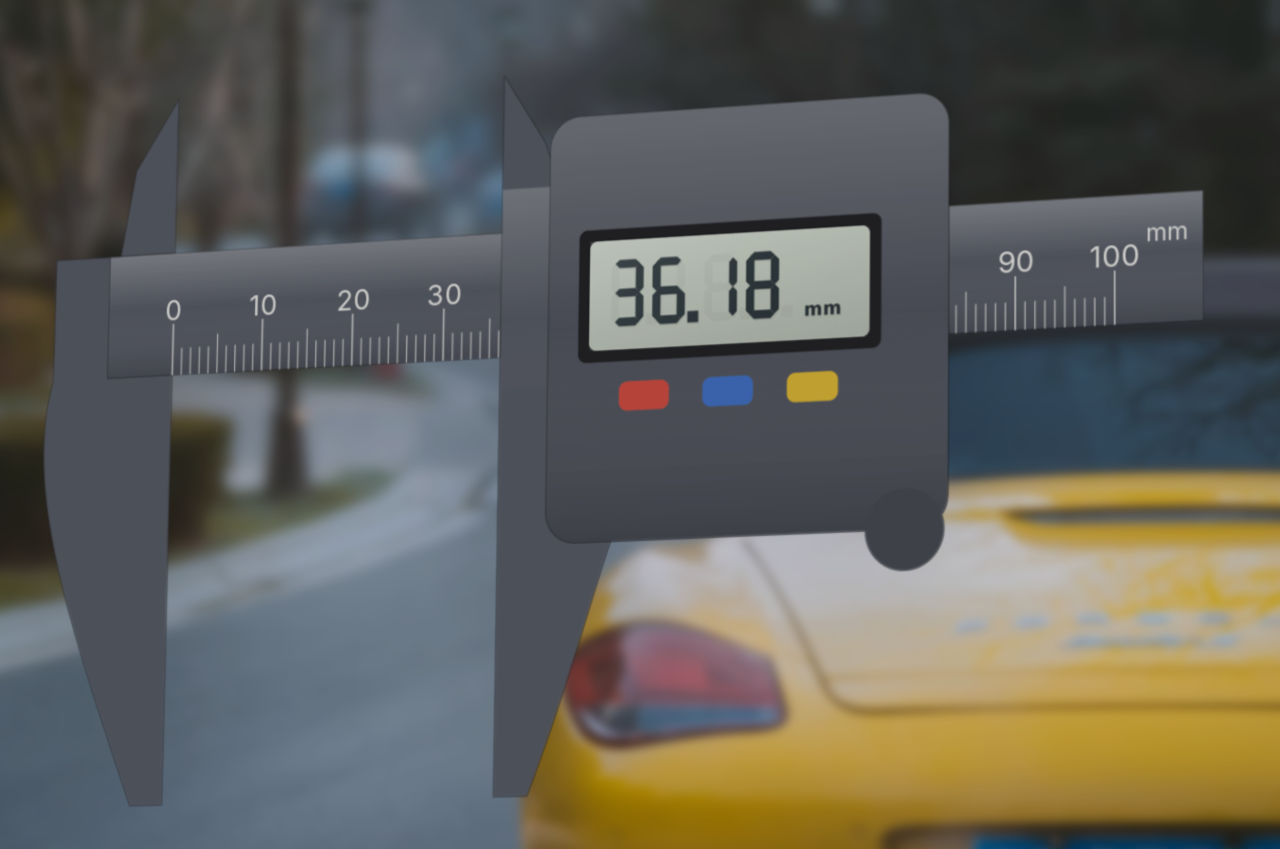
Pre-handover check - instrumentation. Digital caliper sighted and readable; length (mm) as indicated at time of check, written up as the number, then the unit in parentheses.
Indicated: 36.18 (mm)
